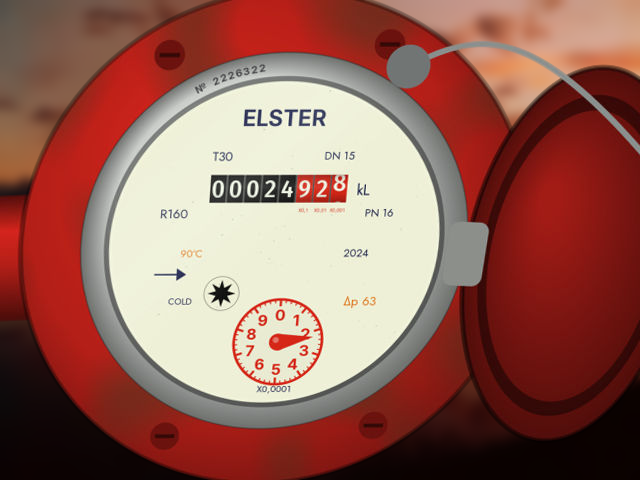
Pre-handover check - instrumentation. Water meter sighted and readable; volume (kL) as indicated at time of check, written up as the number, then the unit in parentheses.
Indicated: 24.9282 (kL)
